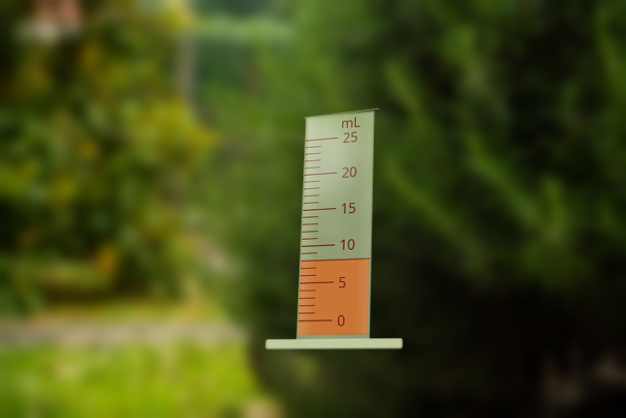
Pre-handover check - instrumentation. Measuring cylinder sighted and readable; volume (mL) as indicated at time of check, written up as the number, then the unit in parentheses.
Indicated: 8 (mL)
